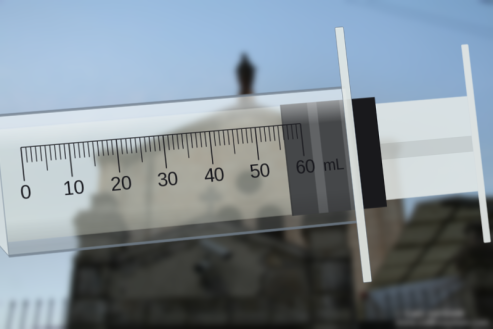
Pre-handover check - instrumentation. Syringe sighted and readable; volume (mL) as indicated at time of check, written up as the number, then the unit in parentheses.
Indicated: 56 (mL)
